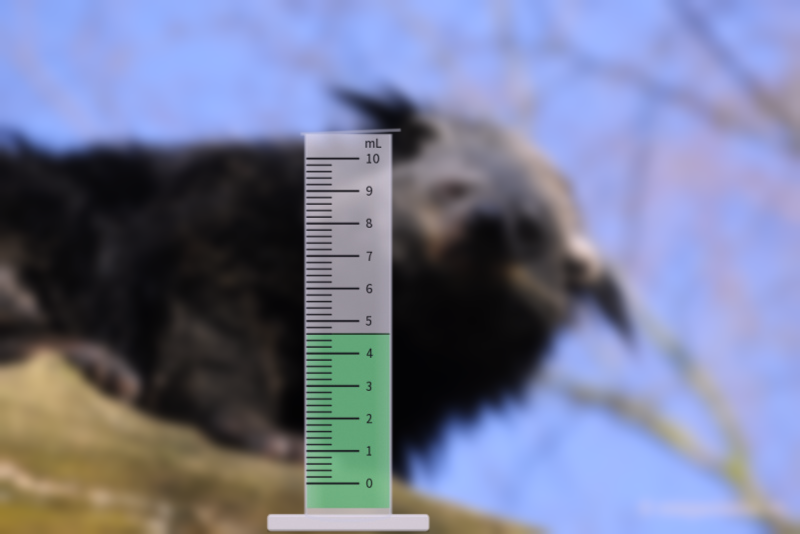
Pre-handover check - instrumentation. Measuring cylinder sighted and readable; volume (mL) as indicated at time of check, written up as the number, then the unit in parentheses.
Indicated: 4.6 (mL)
